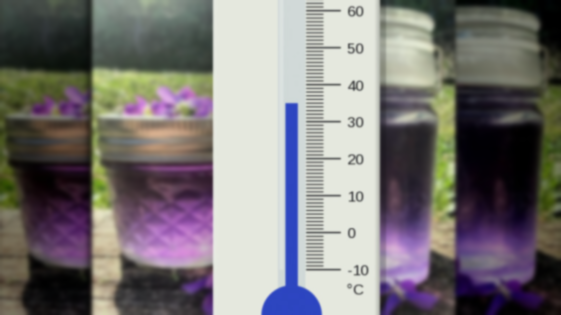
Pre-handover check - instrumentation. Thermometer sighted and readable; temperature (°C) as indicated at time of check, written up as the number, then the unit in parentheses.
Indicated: 35 (°C)
